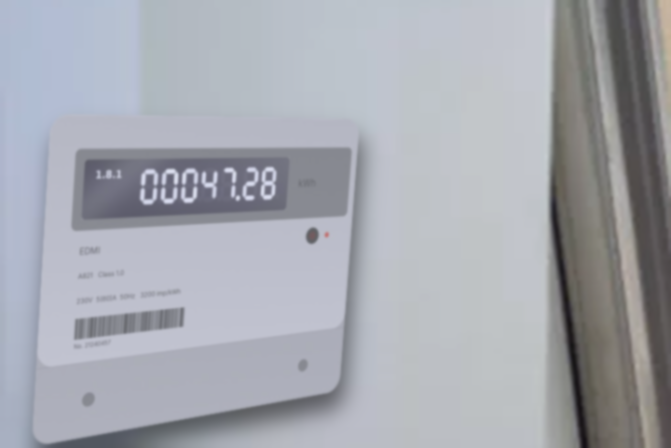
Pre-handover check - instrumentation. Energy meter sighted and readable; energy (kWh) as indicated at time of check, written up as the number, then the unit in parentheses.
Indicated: 47.28 (kWh)
